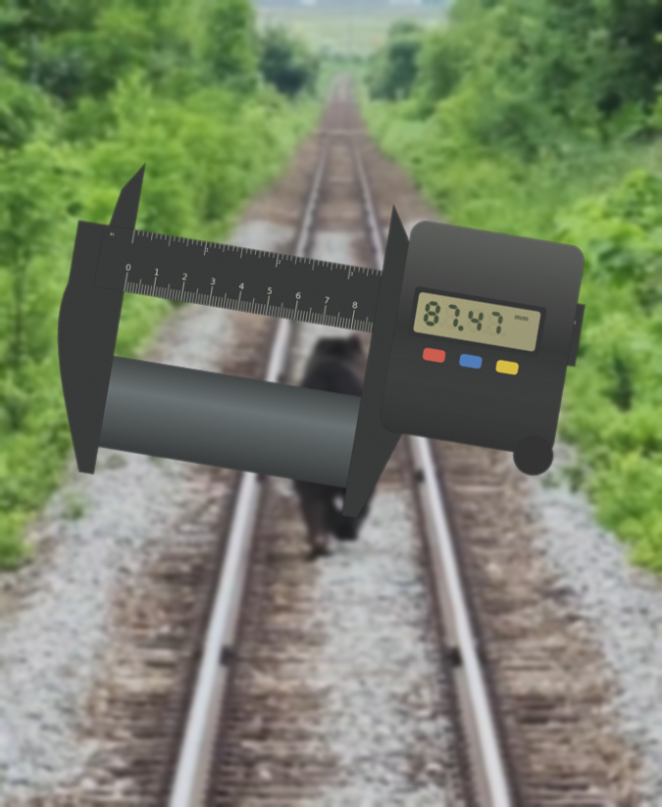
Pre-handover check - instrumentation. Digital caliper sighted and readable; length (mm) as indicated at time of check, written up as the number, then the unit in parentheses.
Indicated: 87.47 (mm)
